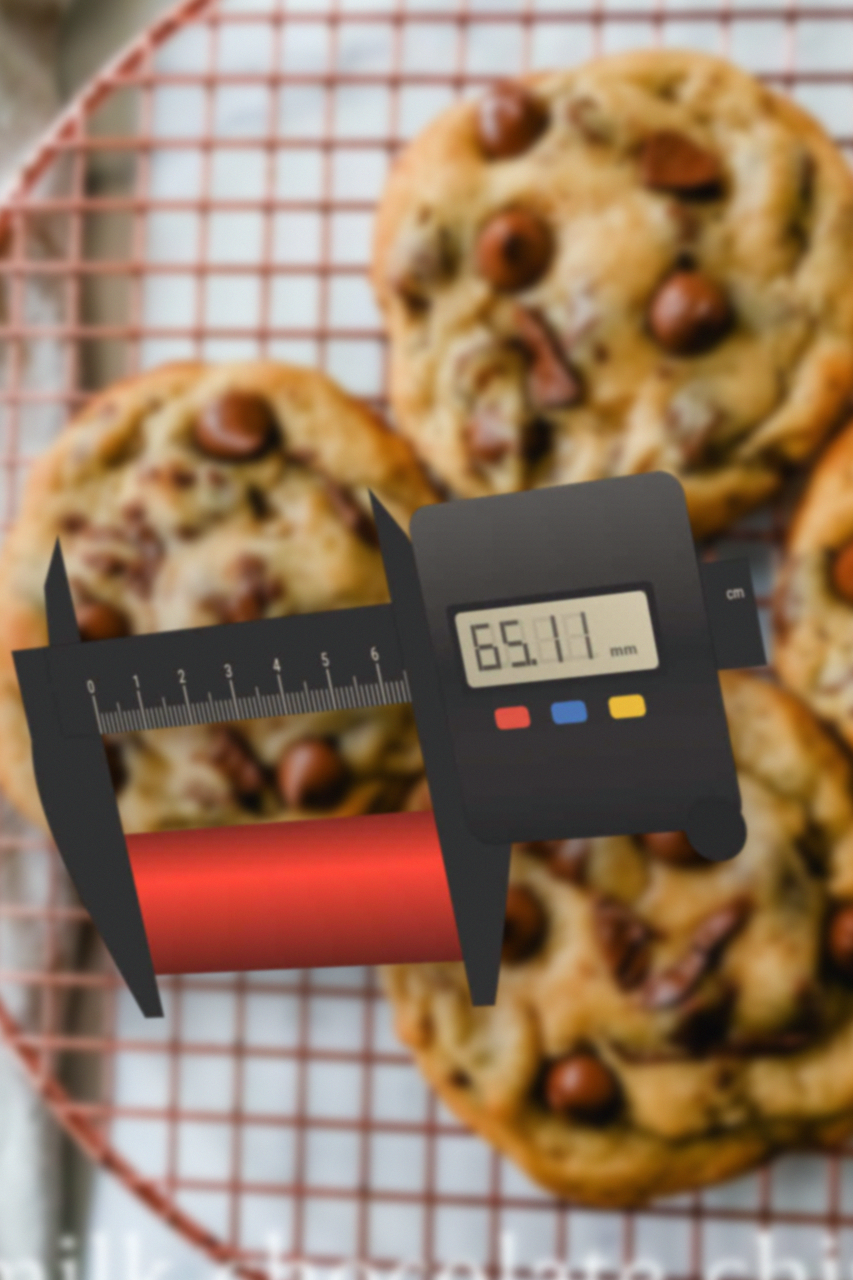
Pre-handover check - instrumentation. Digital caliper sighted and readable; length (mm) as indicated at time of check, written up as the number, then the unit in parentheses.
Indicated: 65.11 (mm)
